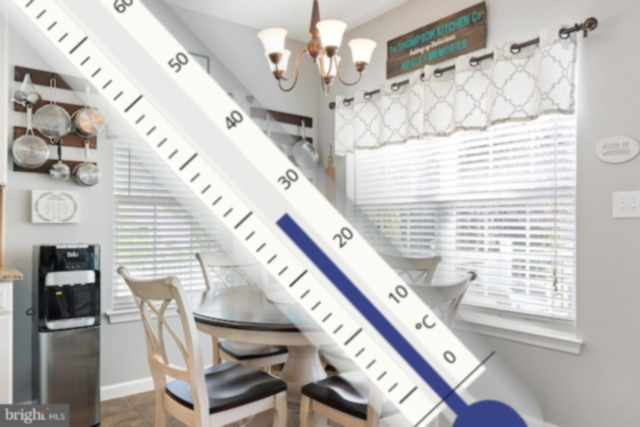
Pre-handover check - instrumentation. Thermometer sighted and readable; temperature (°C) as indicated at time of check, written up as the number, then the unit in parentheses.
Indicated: 27 (°C)
